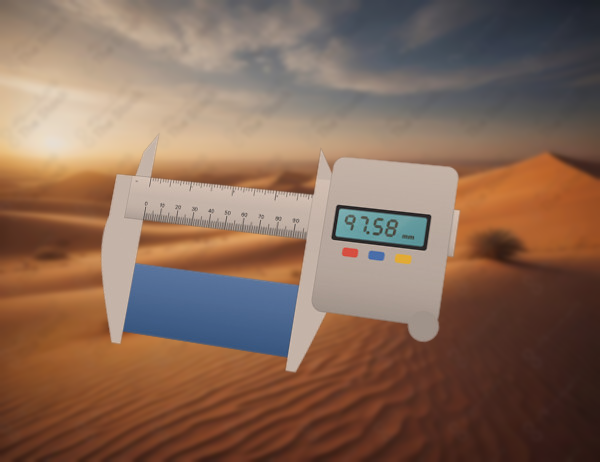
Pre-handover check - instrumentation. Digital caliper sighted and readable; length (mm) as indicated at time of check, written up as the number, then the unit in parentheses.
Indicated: 97.58 (mm)
